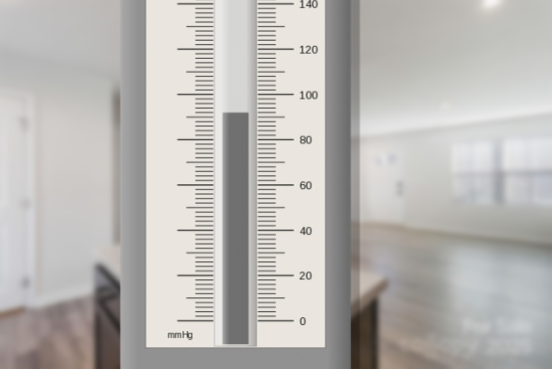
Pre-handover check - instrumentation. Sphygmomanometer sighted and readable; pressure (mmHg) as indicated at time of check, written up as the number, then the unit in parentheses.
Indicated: 92 (mmHg)
